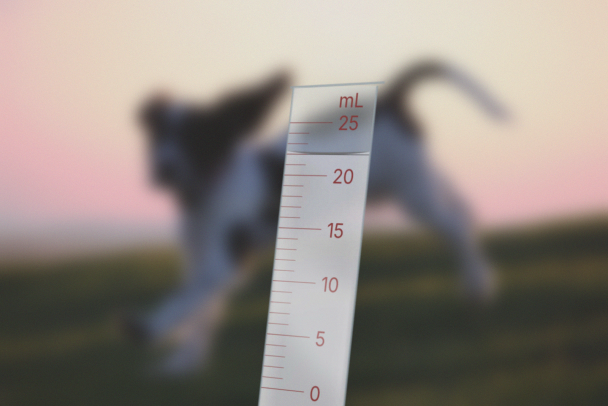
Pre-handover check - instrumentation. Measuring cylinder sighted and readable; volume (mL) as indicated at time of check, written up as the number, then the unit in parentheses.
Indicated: 22 (mL)
